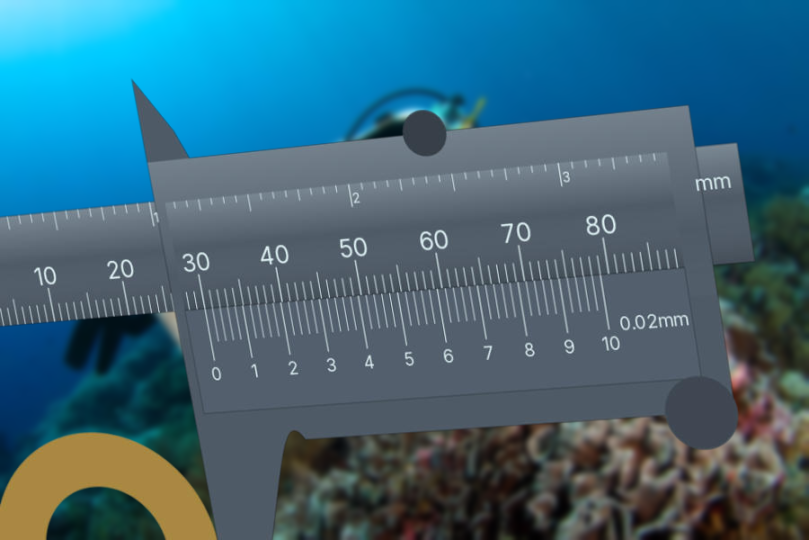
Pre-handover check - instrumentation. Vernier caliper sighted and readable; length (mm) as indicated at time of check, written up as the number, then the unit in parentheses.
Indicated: 30.0 (mm)
